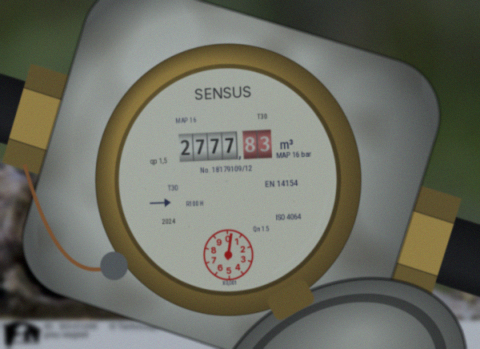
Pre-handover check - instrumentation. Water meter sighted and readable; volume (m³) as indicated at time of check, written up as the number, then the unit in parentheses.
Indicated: 2777.830 (m³)
